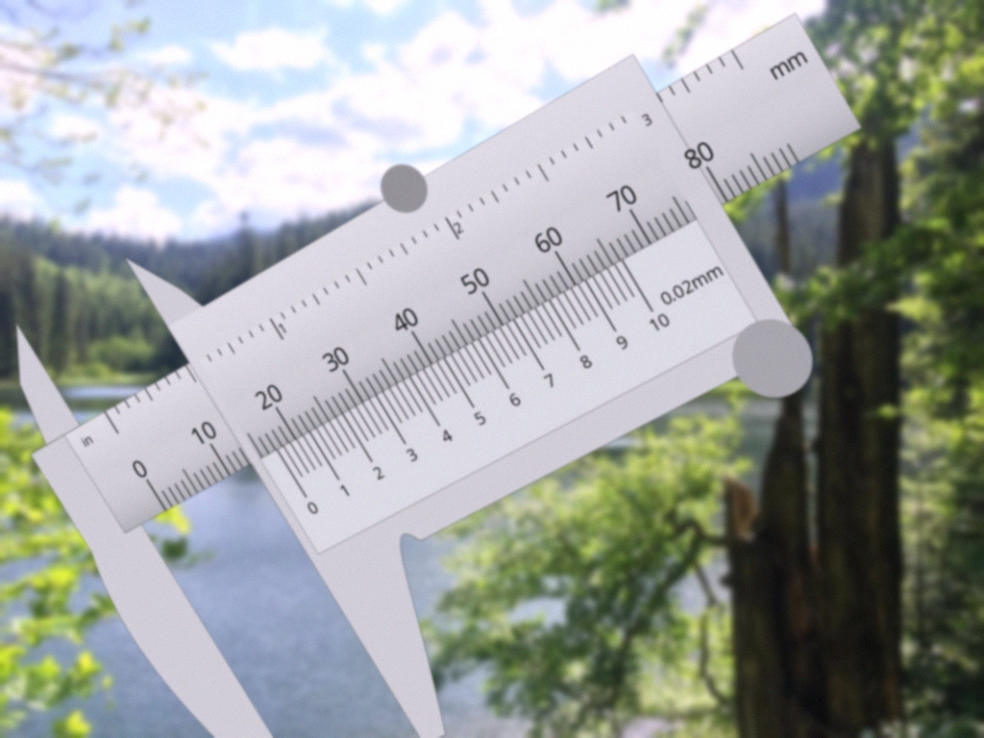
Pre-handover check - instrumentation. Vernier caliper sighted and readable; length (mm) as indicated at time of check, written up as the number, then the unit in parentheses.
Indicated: 17.2 (mm)
